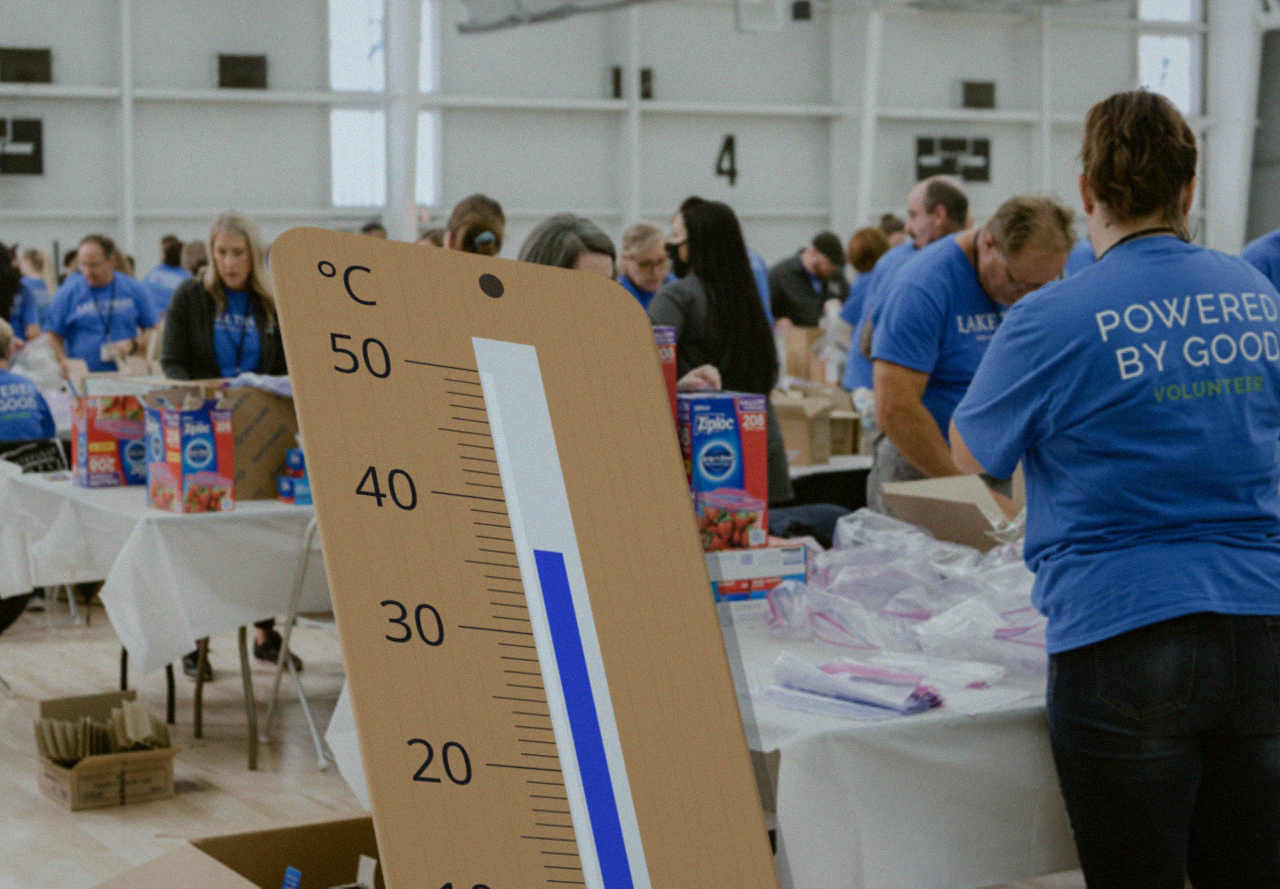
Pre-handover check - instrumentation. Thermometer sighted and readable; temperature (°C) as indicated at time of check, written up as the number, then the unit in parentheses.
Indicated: 36.5 (°C)
